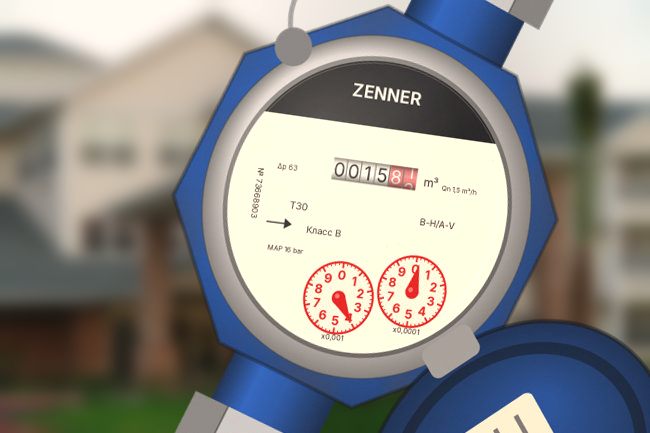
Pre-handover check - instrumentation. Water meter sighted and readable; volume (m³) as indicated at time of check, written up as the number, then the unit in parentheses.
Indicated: 15.8140 (m³)
